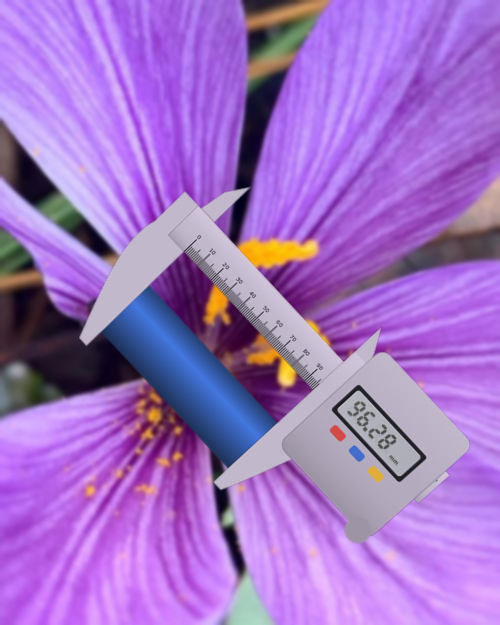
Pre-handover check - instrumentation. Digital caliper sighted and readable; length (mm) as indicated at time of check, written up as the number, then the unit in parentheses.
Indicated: 96.28 (mm)
